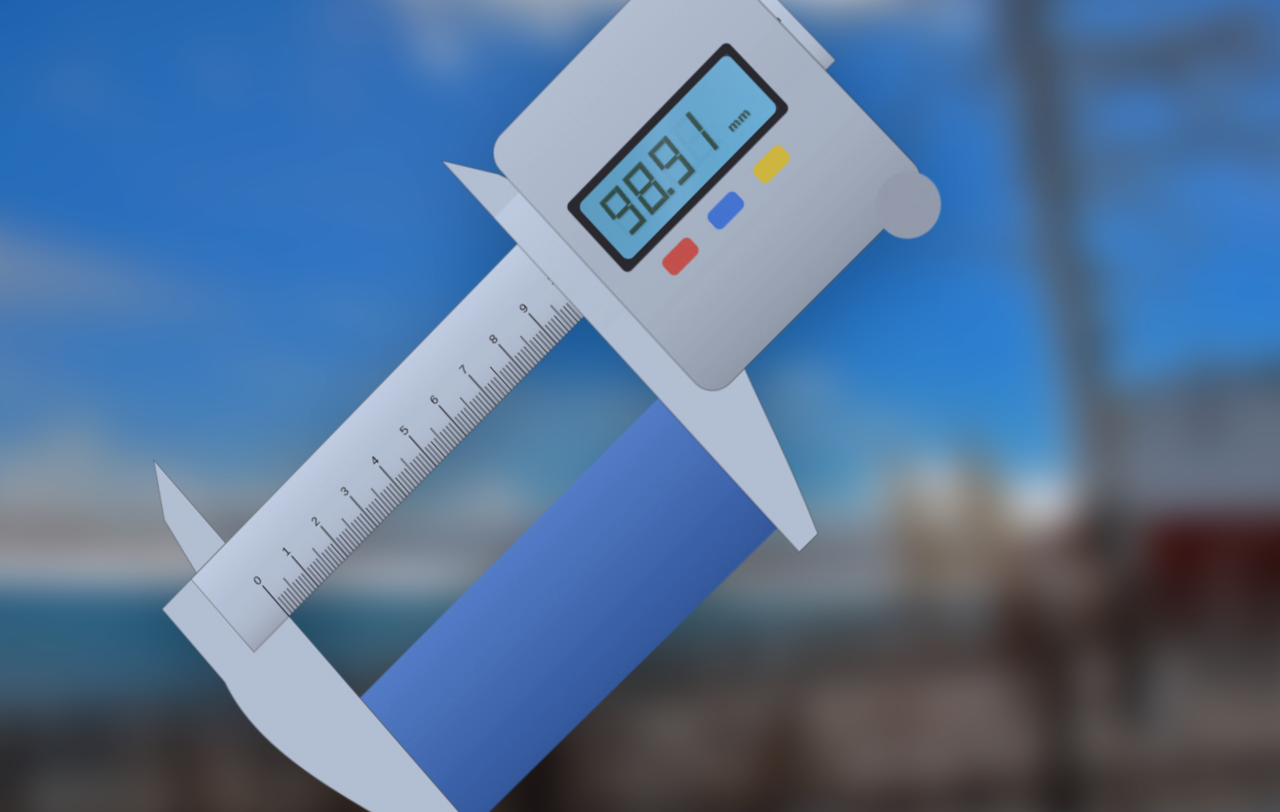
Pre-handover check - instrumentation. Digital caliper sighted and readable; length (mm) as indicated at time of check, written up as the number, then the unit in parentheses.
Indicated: 98.91 (mm)
